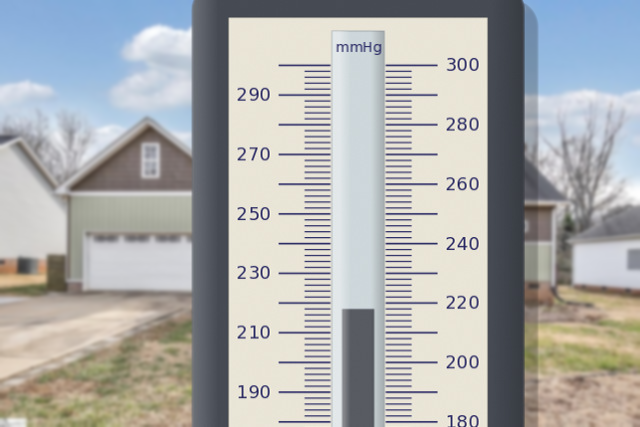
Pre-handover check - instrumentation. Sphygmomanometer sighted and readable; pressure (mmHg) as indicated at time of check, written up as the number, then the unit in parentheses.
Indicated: 218 (mmHg)
